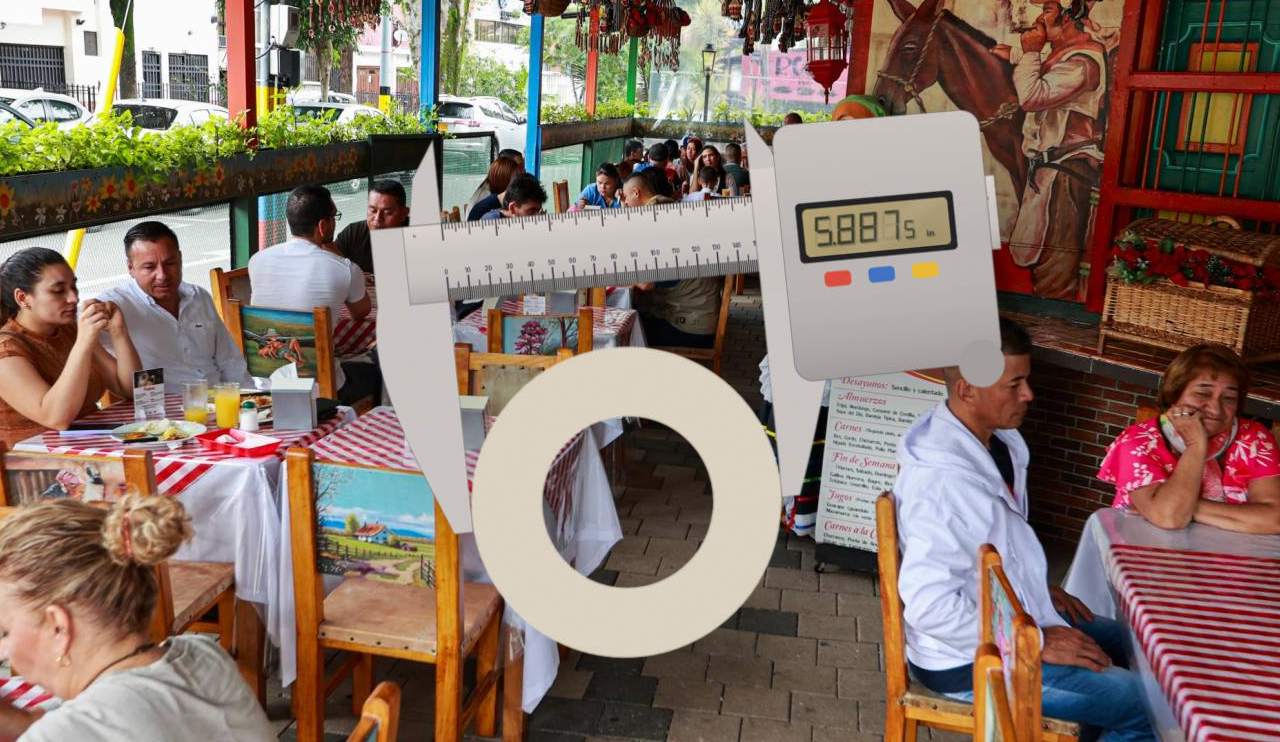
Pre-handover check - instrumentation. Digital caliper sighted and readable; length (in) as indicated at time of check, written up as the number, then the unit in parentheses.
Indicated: 5.8875 (in)
